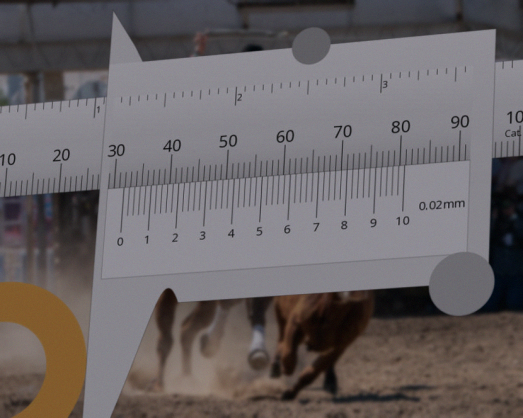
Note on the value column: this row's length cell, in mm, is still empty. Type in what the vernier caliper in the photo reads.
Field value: 31.8 mm
